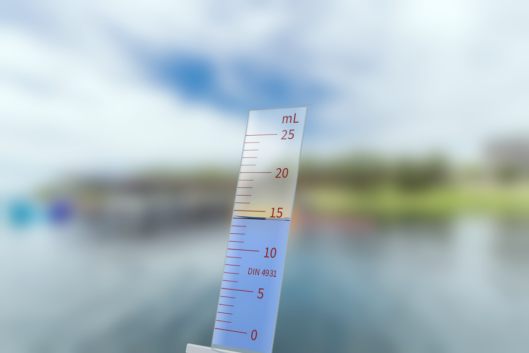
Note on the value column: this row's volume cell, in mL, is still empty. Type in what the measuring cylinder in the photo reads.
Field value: 14 mL
